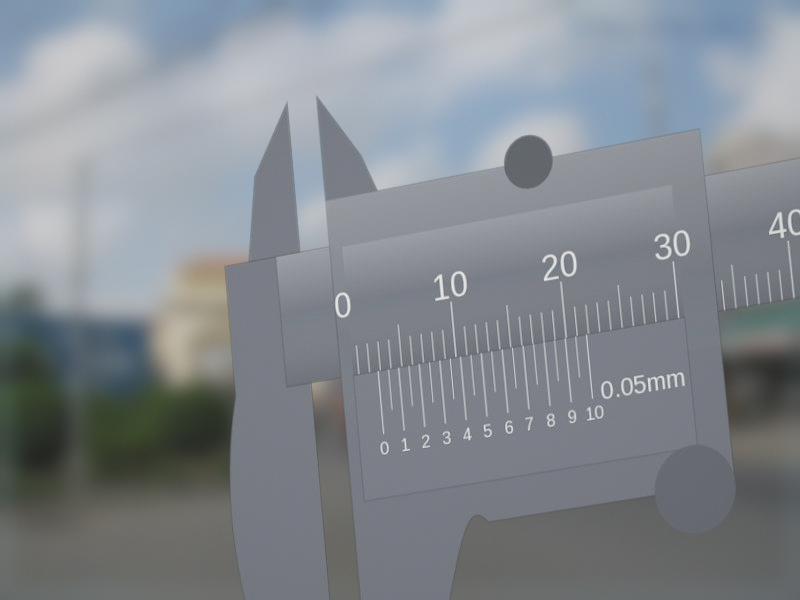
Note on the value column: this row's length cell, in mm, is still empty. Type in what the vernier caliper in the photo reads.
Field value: 2.8 mm
